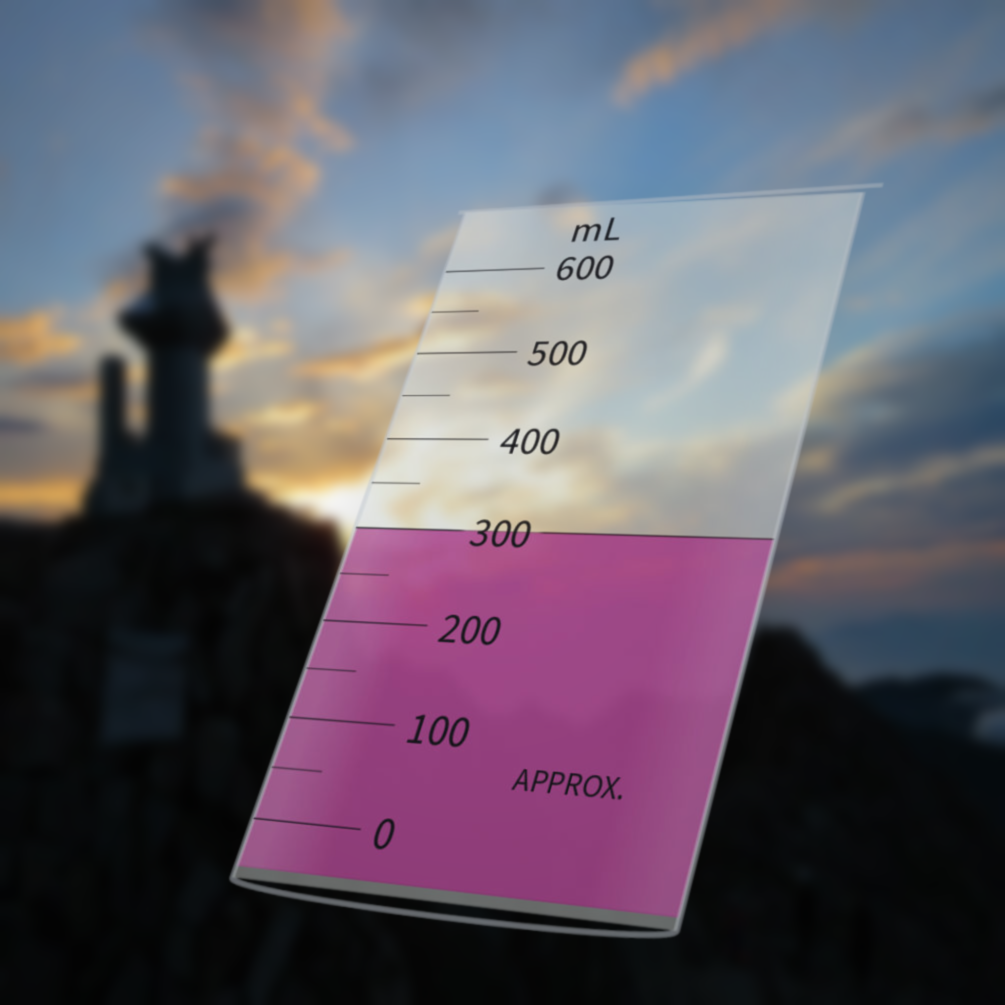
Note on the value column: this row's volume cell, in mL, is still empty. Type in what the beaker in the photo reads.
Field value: 300 mL
